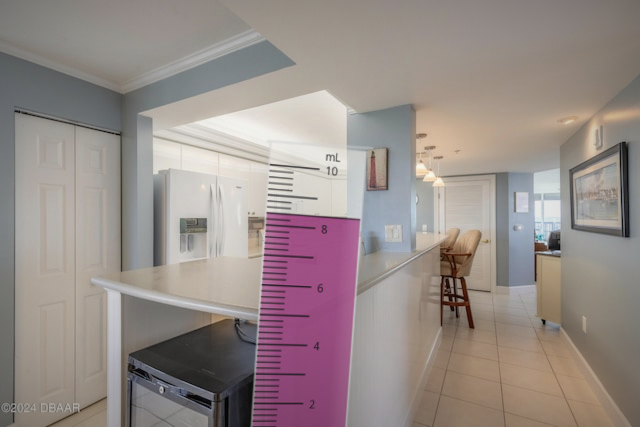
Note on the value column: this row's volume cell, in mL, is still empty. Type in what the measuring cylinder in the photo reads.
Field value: 8.4 mL
